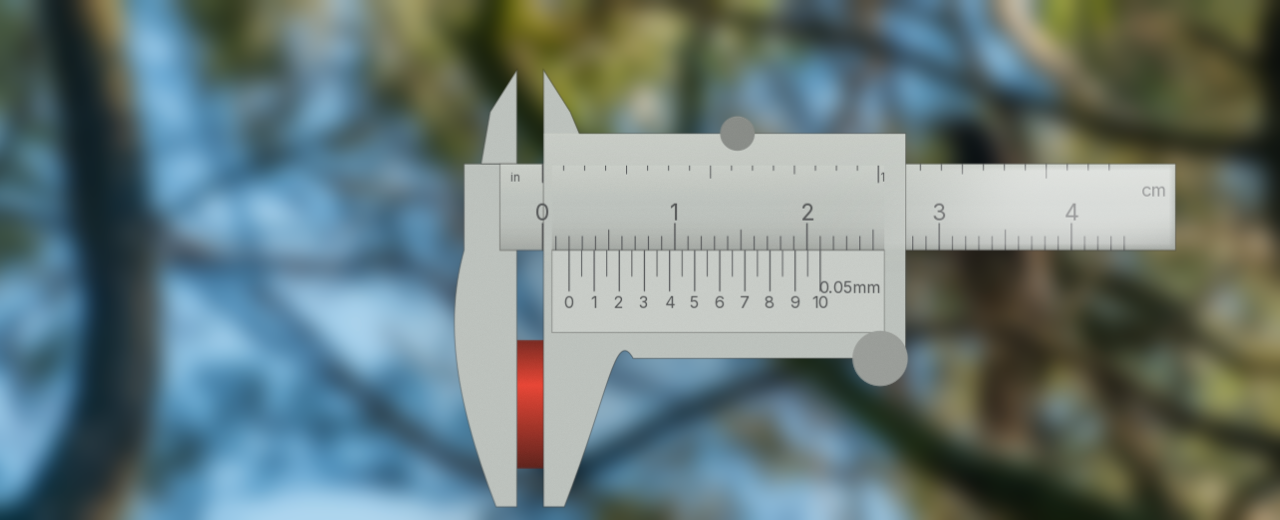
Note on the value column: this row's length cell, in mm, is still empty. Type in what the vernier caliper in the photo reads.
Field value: 2.0 mm
